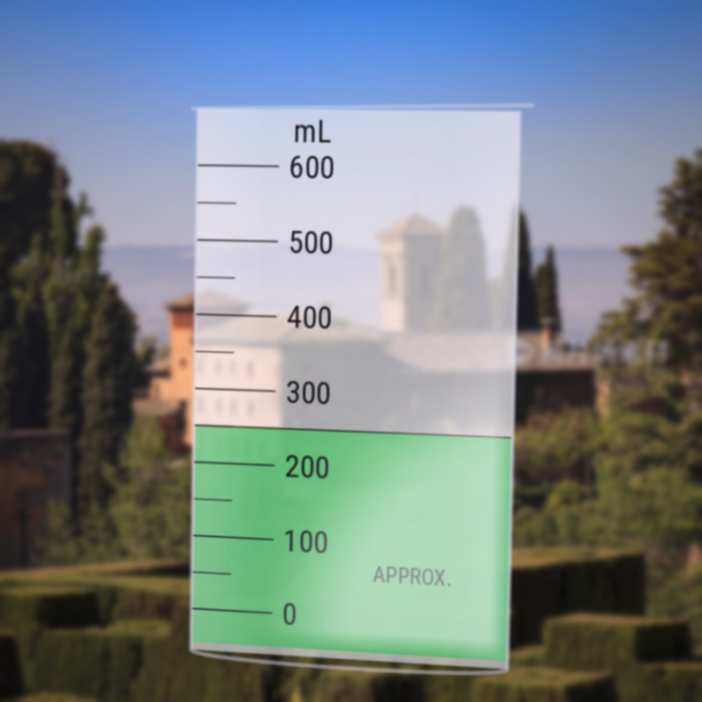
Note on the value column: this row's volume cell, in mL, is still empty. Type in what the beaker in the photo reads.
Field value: 250 mL
